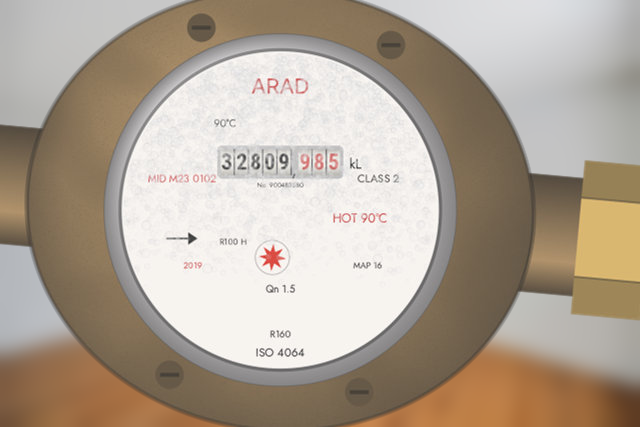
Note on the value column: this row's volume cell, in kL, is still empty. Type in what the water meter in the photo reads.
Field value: 32809.985 kL
